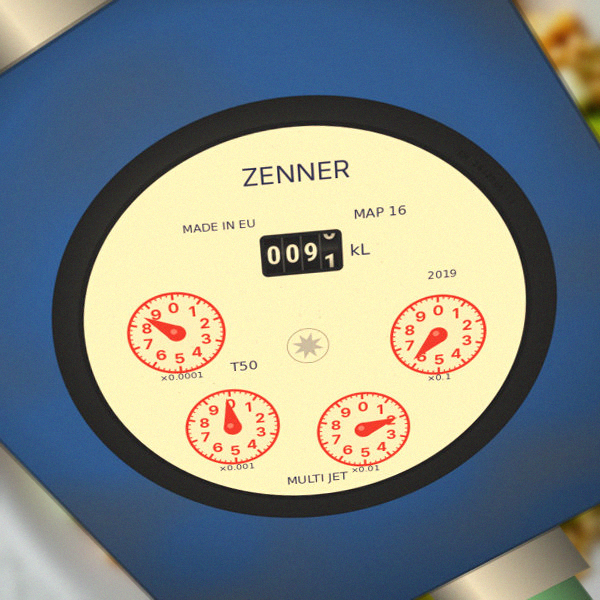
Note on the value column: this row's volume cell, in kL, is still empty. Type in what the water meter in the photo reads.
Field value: 90.6198 kL
